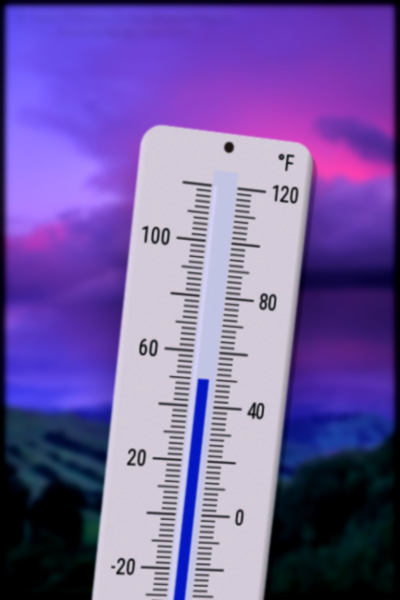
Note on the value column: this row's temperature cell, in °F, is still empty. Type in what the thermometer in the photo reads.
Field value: 50 °F
